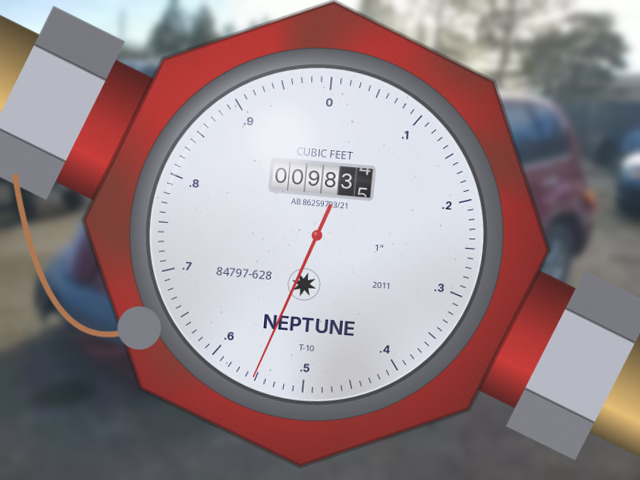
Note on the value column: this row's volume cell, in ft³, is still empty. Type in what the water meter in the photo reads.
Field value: 9834.55 ft³
